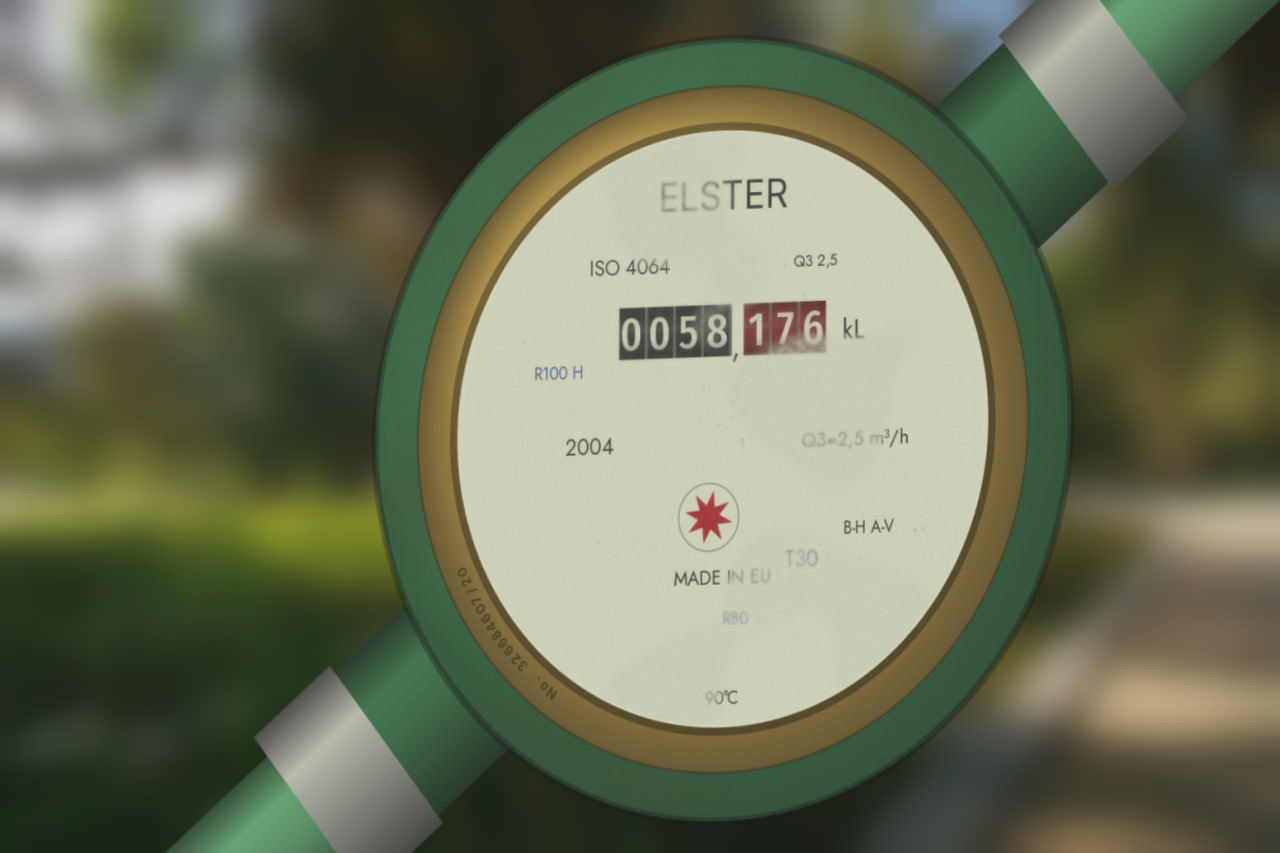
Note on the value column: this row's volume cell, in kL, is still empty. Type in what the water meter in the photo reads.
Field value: 58.176 kL
